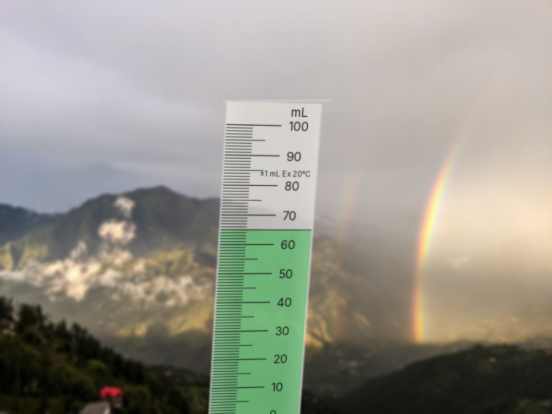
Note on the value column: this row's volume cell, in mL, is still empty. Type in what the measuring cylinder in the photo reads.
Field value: 65 mL
